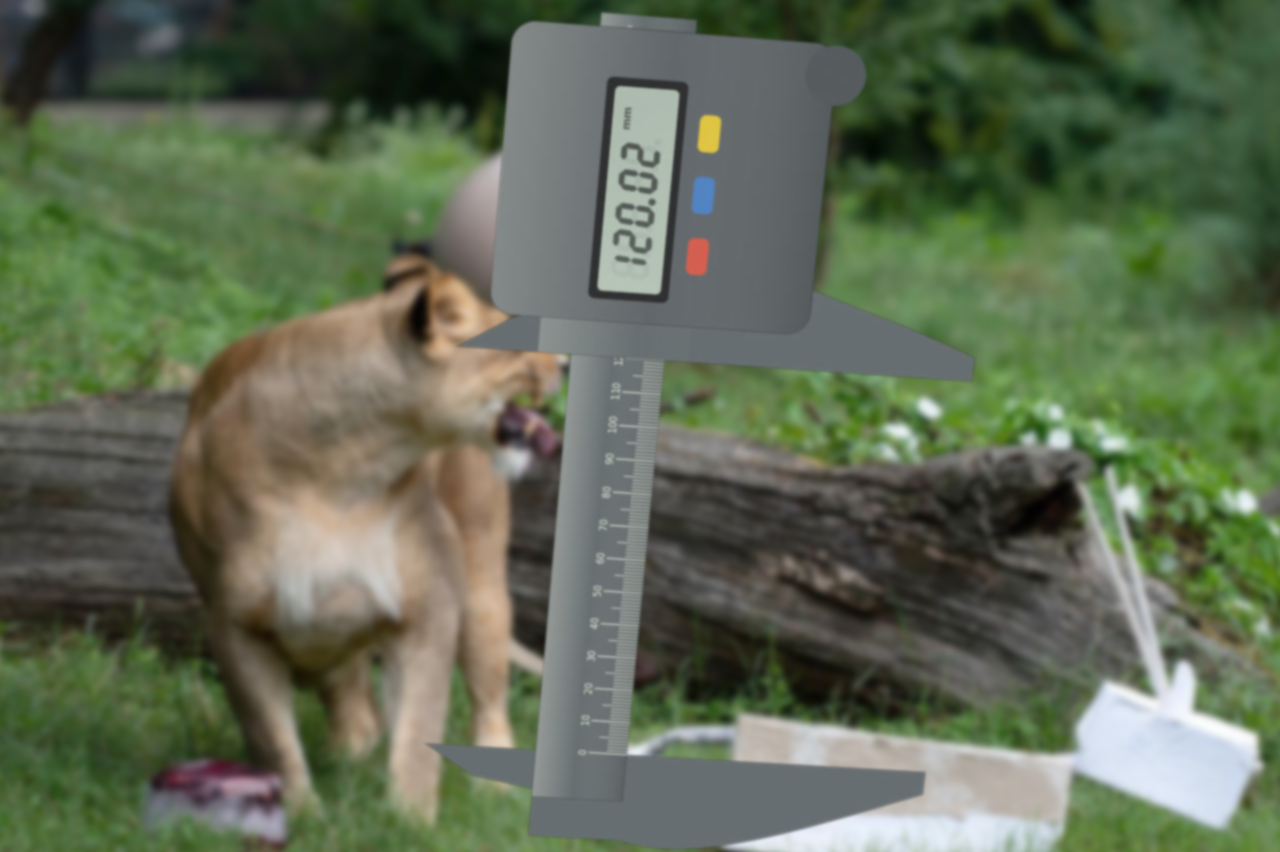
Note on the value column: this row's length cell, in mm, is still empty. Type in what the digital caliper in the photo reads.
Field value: 120.02 mm
